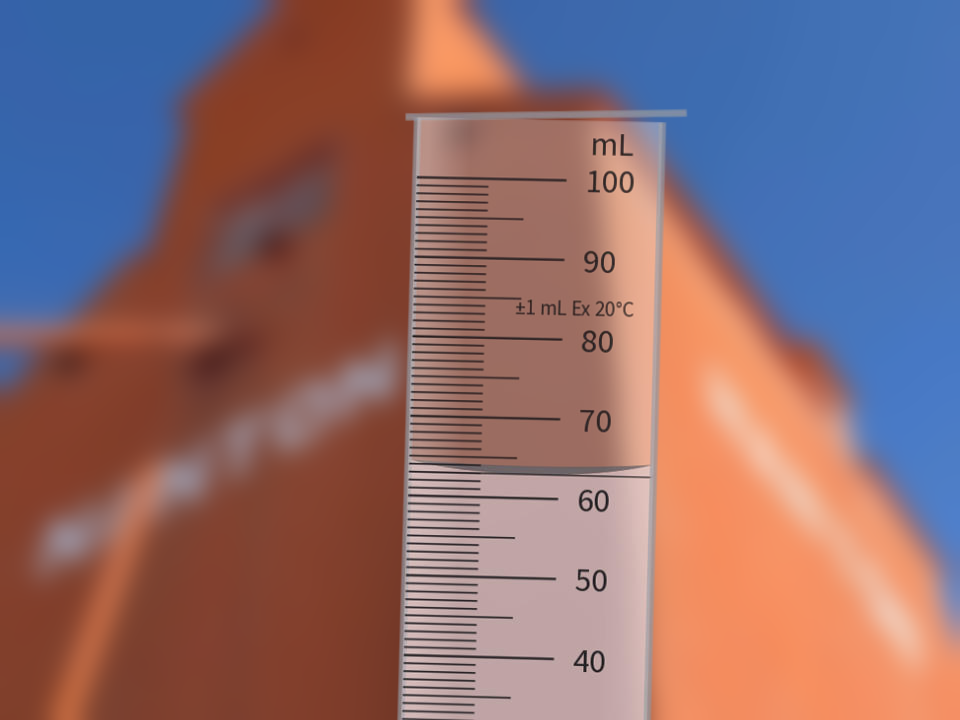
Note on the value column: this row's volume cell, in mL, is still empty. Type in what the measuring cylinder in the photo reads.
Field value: 63 mL
